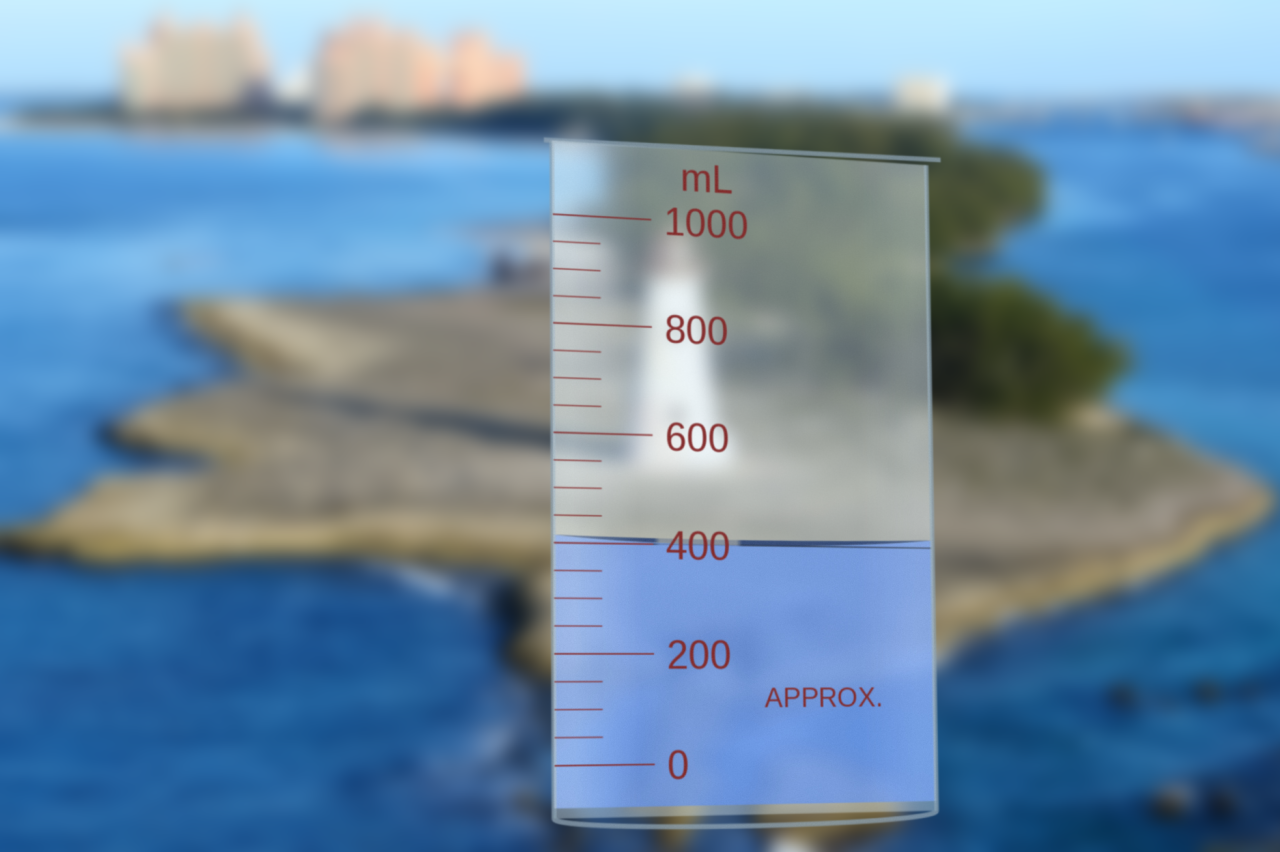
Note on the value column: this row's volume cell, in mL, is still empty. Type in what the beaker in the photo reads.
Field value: 400 mL
